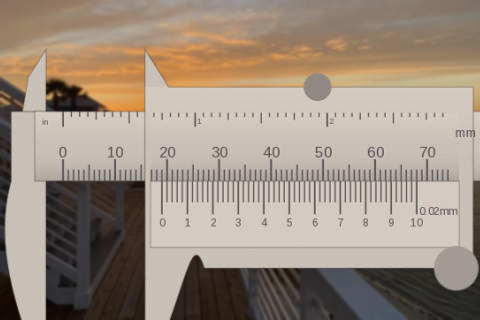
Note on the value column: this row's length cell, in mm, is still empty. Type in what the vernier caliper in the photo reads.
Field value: 19.0 mm
